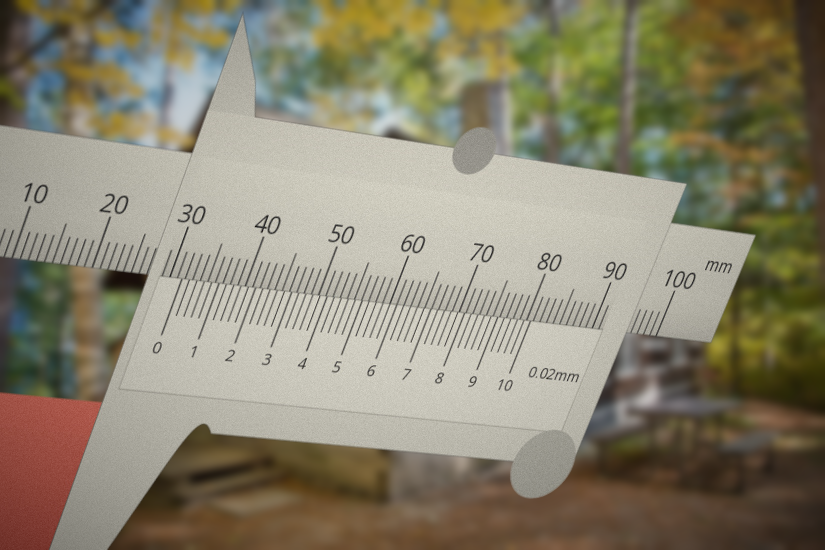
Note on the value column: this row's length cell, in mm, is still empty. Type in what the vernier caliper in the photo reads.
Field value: 31.6 mm
